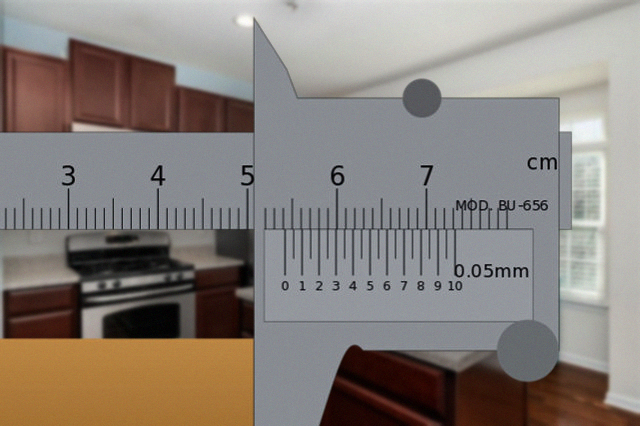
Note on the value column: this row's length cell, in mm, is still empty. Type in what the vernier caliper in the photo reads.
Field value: 54.2 mm
